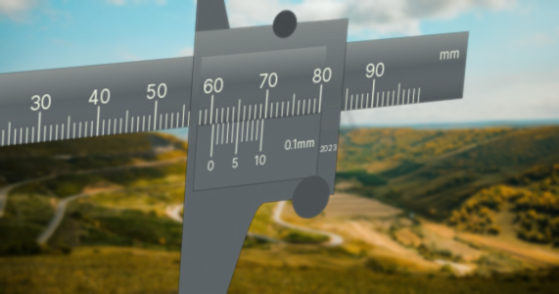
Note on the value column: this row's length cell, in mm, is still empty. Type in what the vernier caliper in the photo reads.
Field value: 60.5 mm
